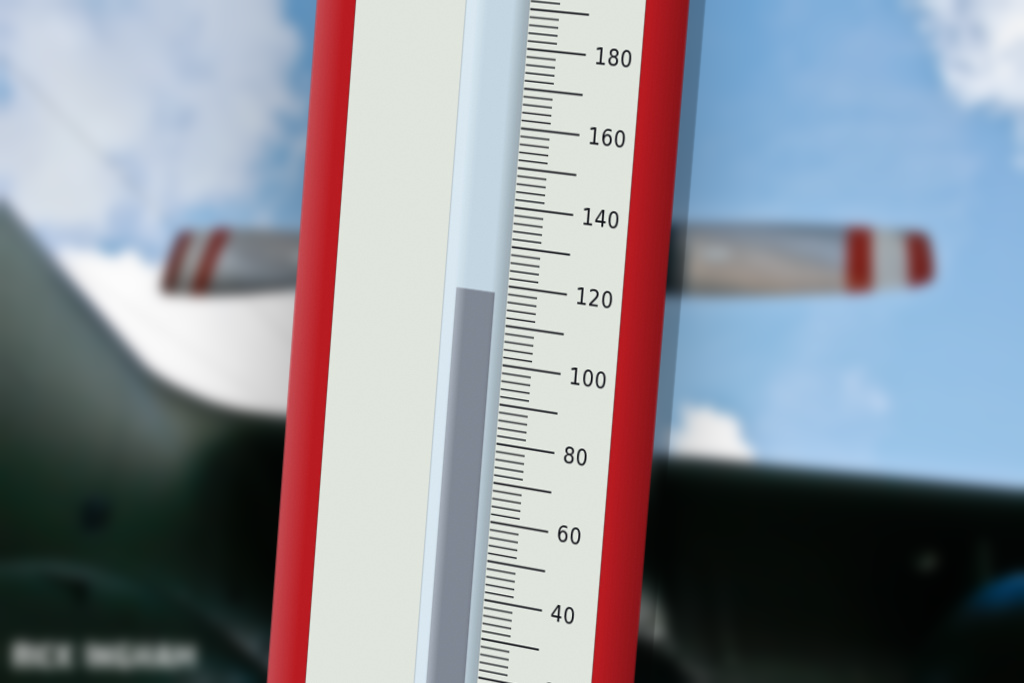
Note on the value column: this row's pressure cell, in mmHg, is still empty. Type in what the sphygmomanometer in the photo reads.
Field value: 118 mmHg
